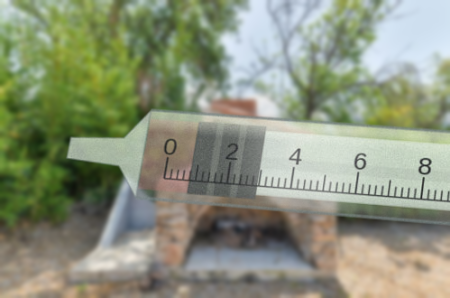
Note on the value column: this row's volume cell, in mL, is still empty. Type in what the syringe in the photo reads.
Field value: 0.8 mL
